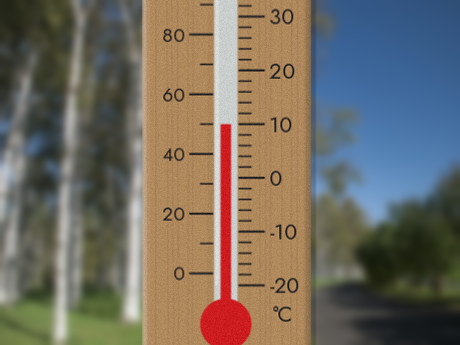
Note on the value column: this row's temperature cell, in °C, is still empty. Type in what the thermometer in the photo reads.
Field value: 10 °C
